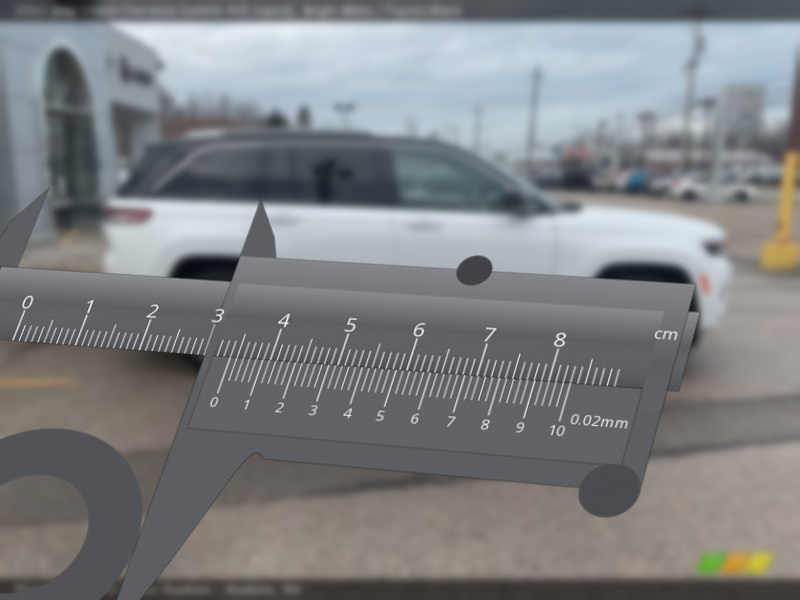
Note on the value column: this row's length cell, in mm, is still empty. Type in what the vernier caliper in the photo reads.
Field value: 34.0 mm
